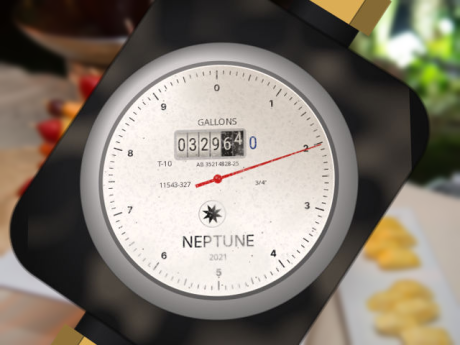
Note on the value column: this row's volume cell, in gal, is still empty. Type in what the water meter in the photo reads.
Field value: 329642.0 gal
